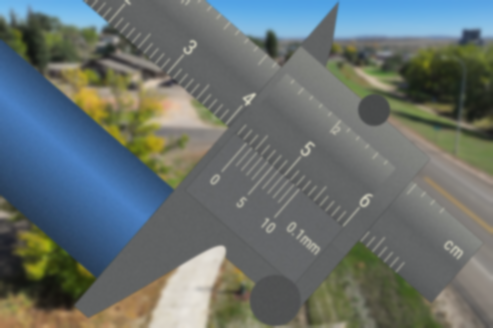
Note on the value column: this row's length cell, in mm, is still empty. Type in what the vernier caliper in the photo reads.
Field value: 43.6 mm
